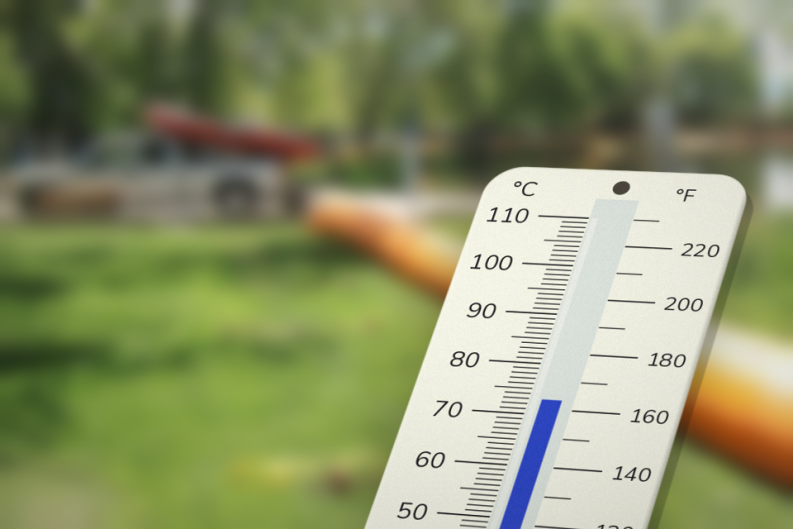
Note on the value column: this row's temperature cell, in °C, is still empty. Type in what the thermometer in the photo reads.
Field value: 73 °C
